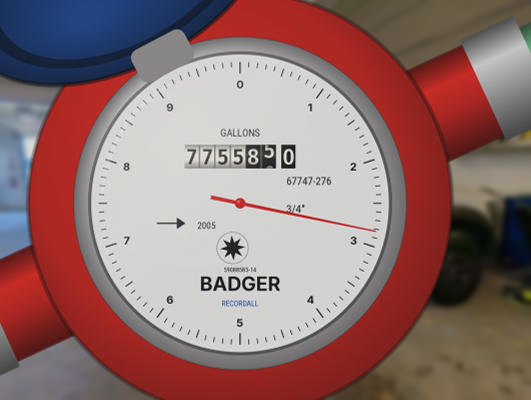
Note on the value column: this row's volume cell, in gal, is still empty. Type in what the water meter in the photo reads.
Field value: 7755852.8 gal
